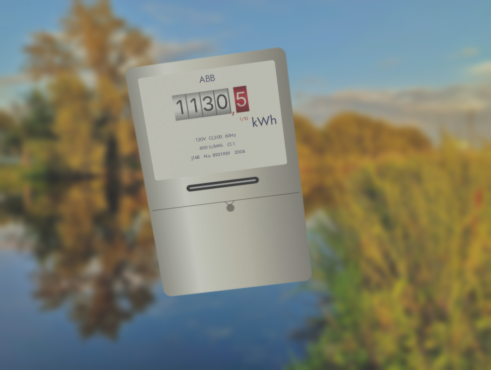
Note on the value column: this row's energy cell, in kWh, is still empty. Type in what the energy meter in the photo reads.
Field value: 1130.5 kWh
